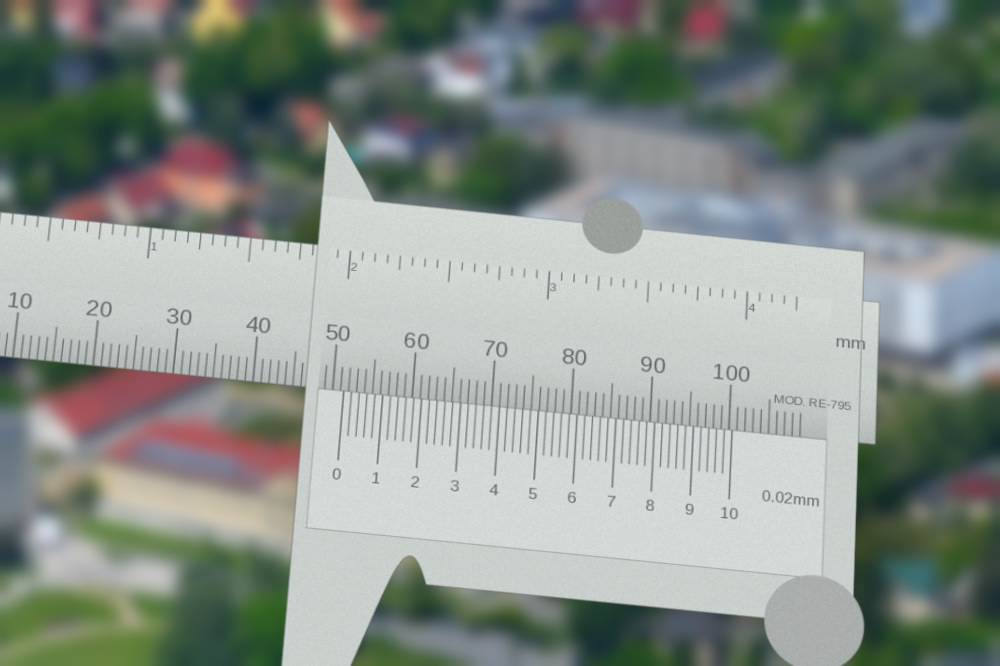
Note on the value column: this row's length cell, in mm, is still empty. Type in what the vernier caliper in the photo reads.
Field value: 51.4 mm
